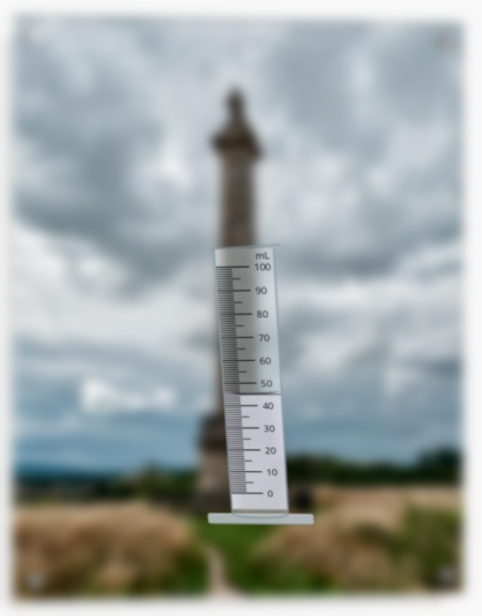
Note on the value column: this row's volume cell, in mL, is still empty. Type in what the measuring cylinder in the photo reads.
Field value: 45 mL
